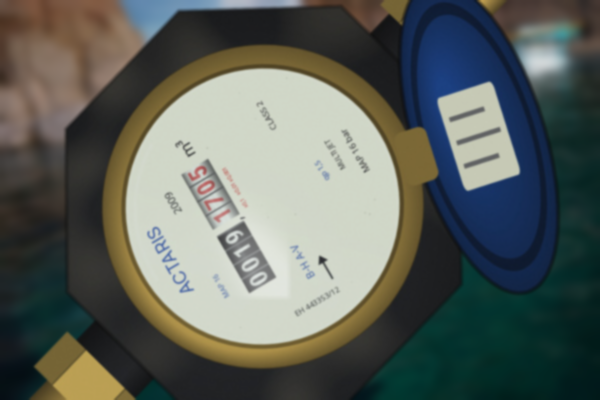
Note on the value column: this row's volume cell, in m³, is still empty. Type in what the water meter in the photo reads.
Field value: 19.1705 m³
